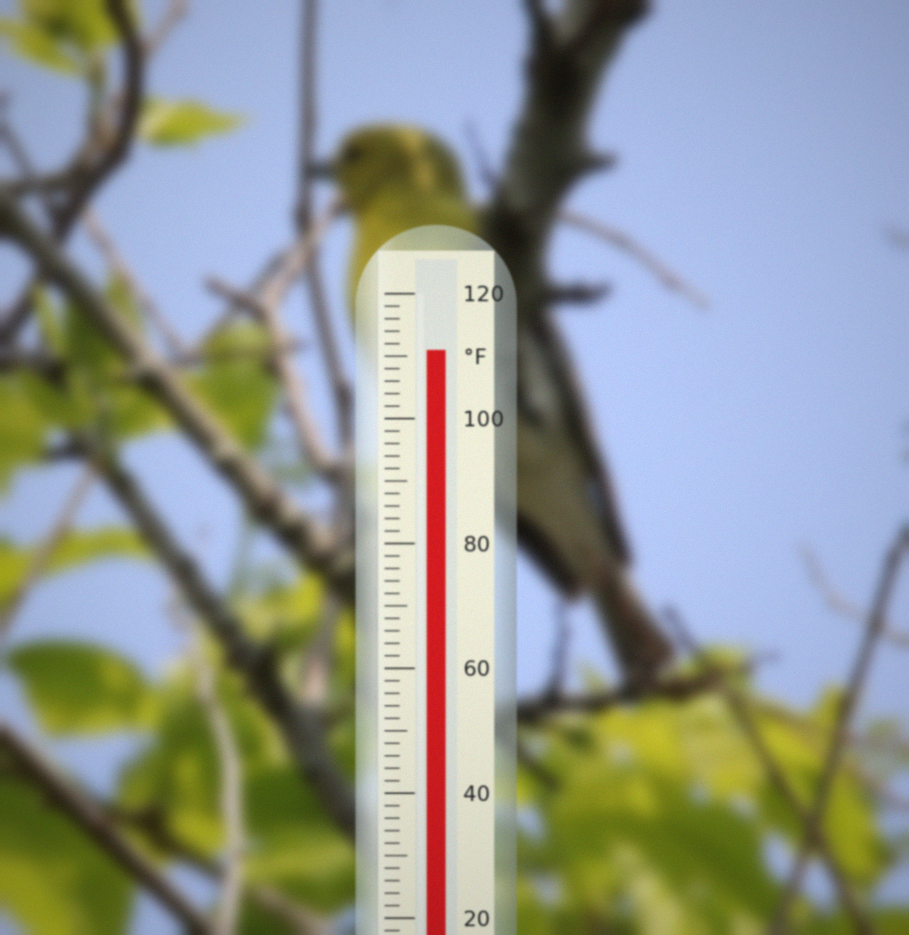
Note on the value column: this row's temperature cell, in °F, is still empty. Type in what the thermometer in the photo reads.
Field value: 111 °F
